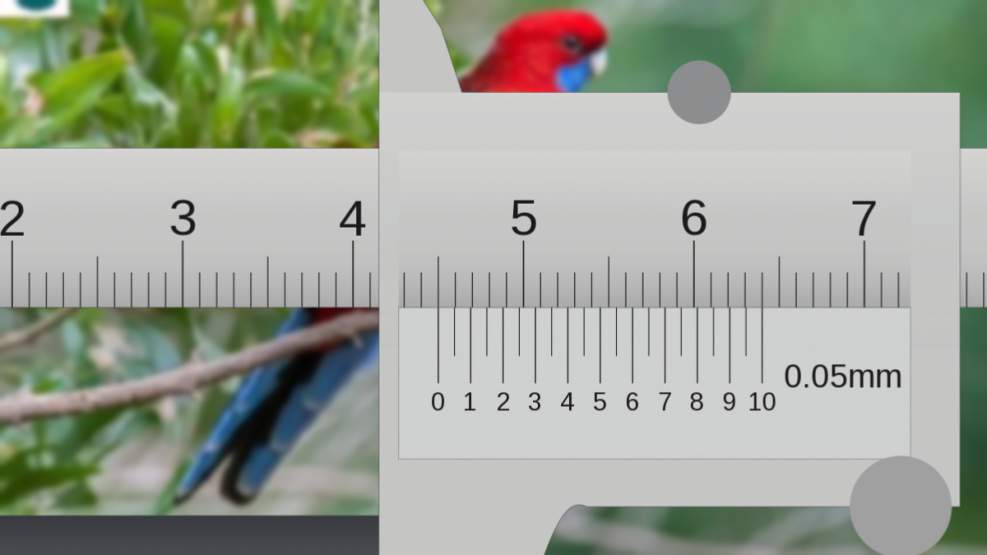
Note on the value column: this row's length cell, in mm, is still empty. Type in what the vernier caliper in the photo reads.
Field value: 45.0 mm
